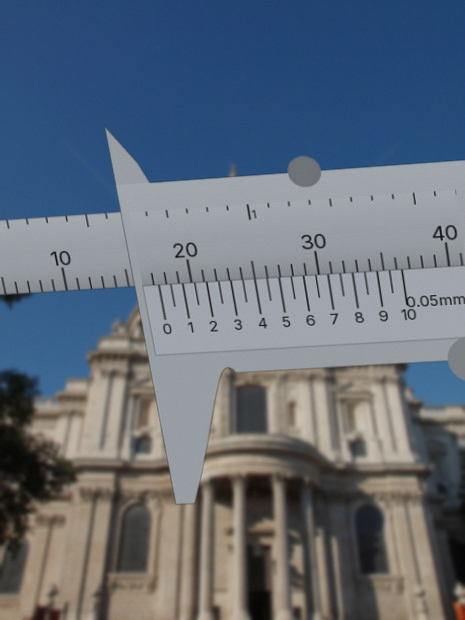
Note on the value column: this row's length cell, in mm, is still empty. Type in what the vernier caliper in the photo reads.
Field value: 17.4 mm
